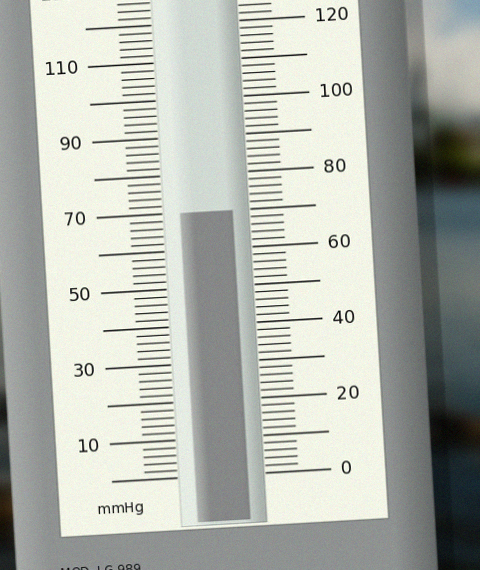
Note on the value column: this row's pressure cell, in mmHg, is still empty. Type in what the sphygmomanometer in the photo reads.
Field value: 70 mmHg
